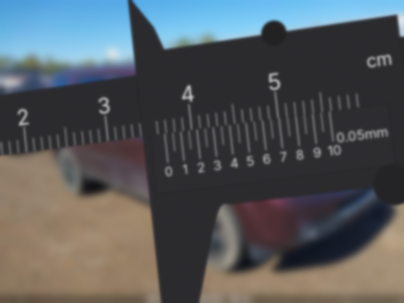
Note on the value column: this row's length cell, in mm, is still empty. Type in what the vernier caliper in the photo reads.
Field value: 36.8 mm
